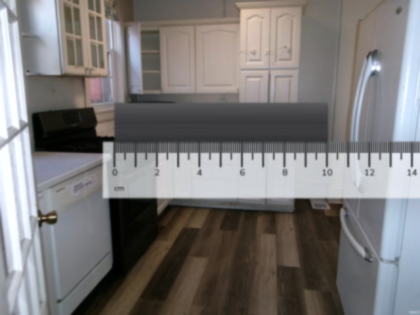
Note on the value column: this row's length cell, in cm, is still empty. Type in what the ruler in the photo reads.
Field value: 10 cm
